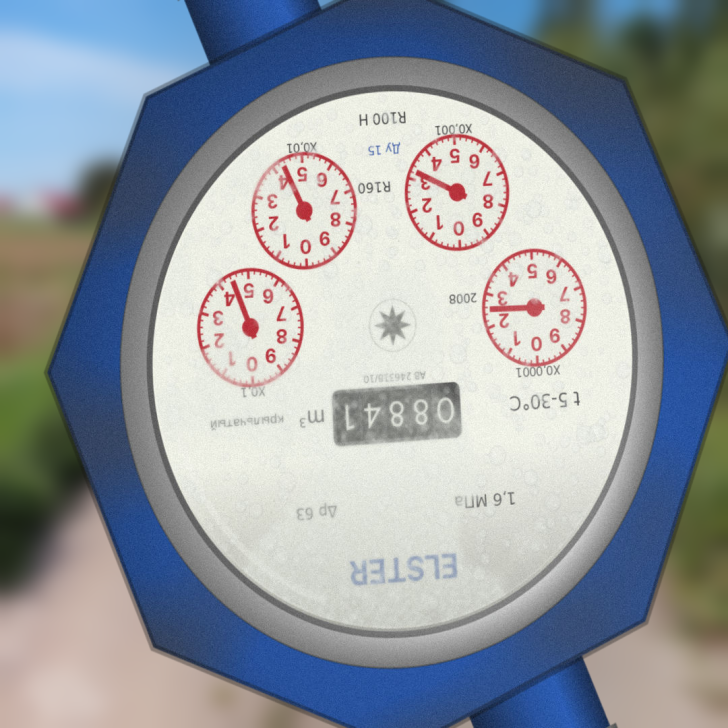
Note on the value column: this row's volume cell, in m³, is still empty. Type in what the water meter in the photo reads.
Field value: 8841.4432 m³
